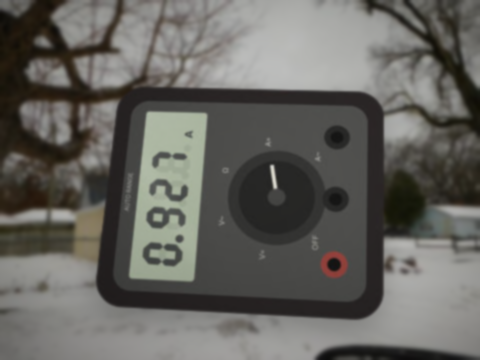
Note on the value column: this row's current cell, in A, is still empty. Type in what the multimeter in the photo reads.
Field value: 0.927 A
